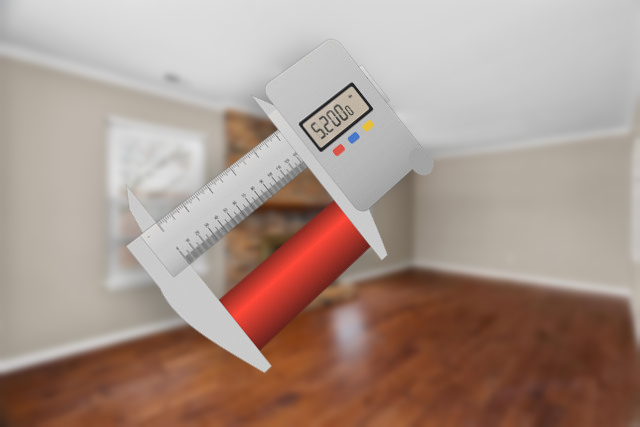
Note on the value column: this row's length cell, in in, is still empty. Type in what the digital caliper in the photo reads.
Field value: 5.2000 in
